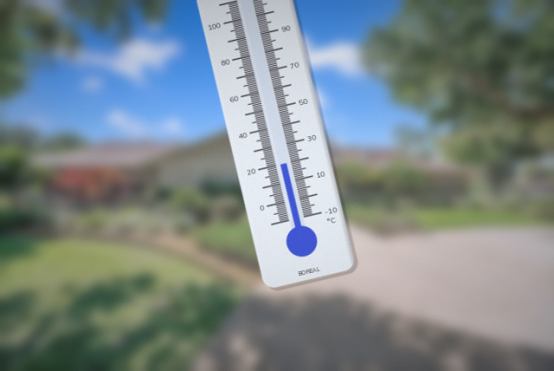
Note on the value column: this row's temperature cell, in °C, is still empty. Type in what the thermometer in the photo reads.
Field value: 20 °C
